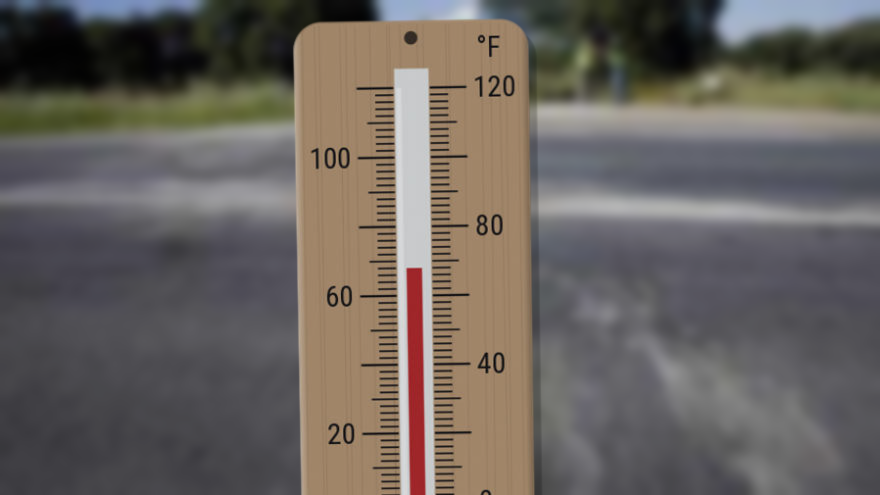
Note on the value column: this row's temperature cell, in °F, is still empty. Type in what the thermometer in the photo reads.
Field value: 68 °F
